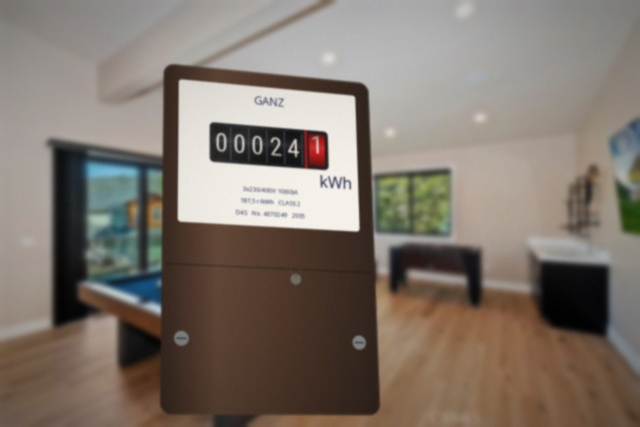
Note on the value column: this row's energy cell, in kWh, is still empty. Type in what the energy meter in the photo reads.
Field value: 24.1 kWh
